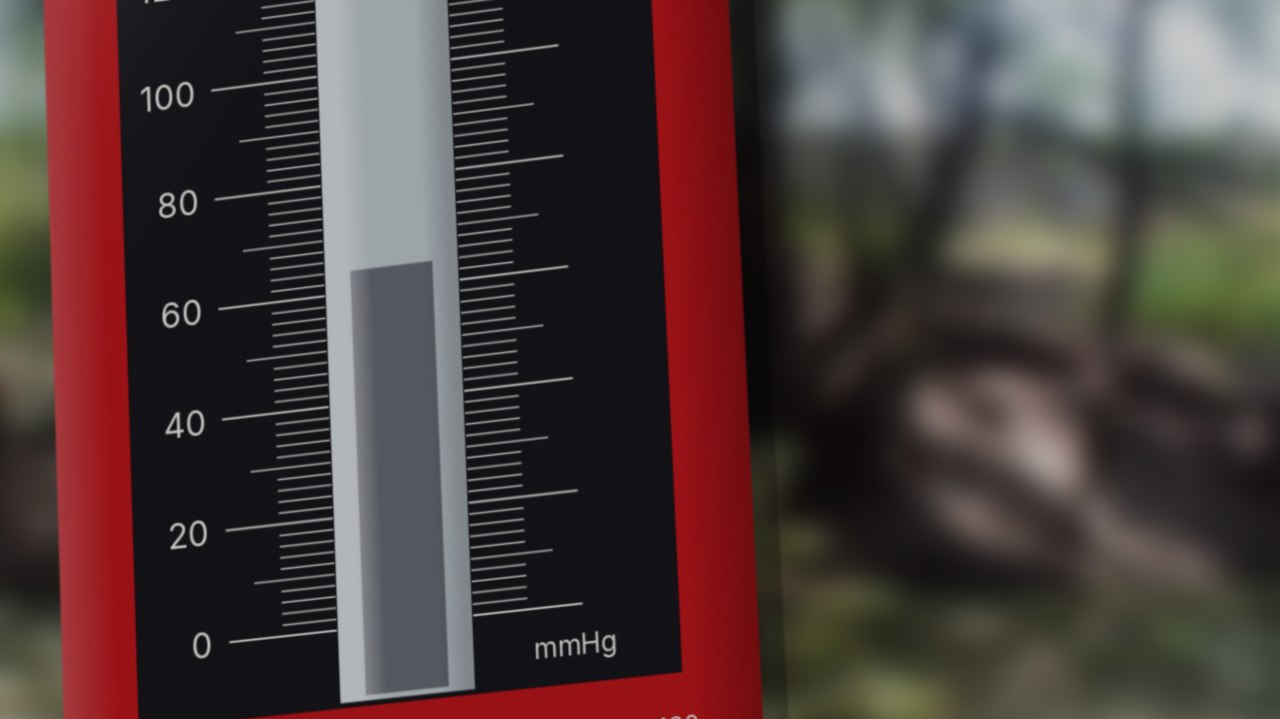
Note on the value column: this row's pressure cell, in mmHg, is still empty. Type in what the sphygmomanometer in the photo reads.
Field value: 64 mmHg
